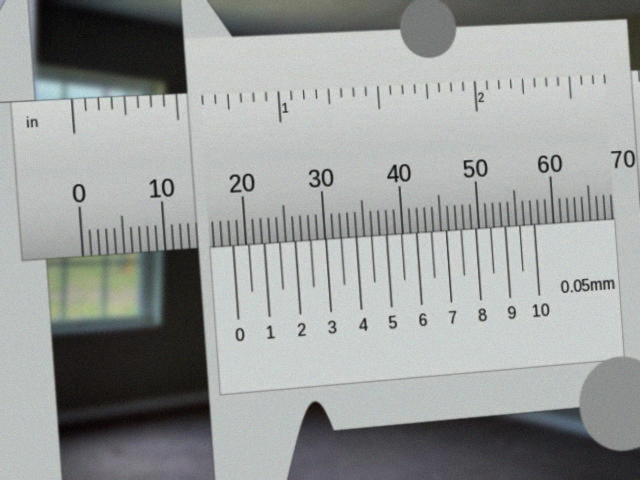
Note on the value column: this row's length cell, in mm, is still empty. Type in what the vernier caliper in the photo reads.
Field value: 18.4 mm
